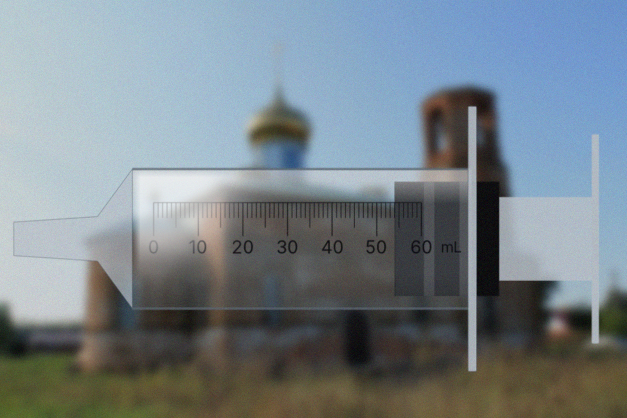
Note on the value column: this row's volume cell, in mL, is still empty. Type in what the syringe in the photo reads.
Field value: 54 mL
